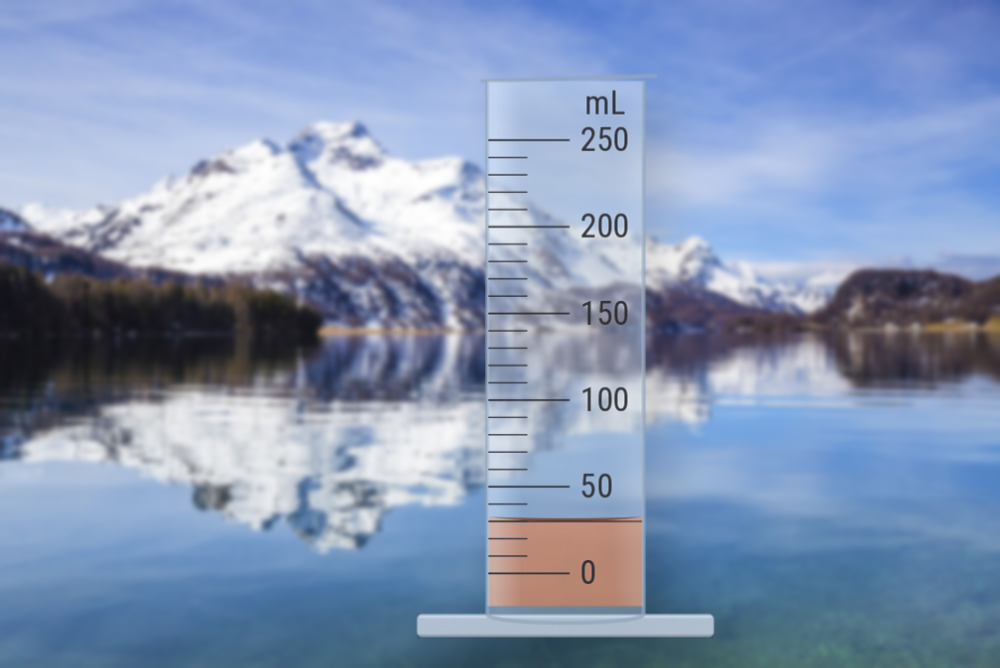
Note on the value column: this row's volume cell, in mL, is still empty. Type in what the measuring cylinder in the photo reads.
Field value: 30 mL
